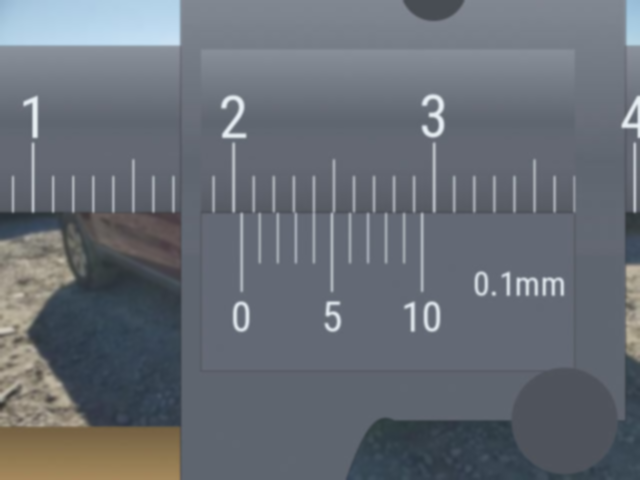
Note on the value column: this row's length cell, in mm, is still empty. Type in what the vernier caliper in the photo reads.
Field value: 20.4 mm
